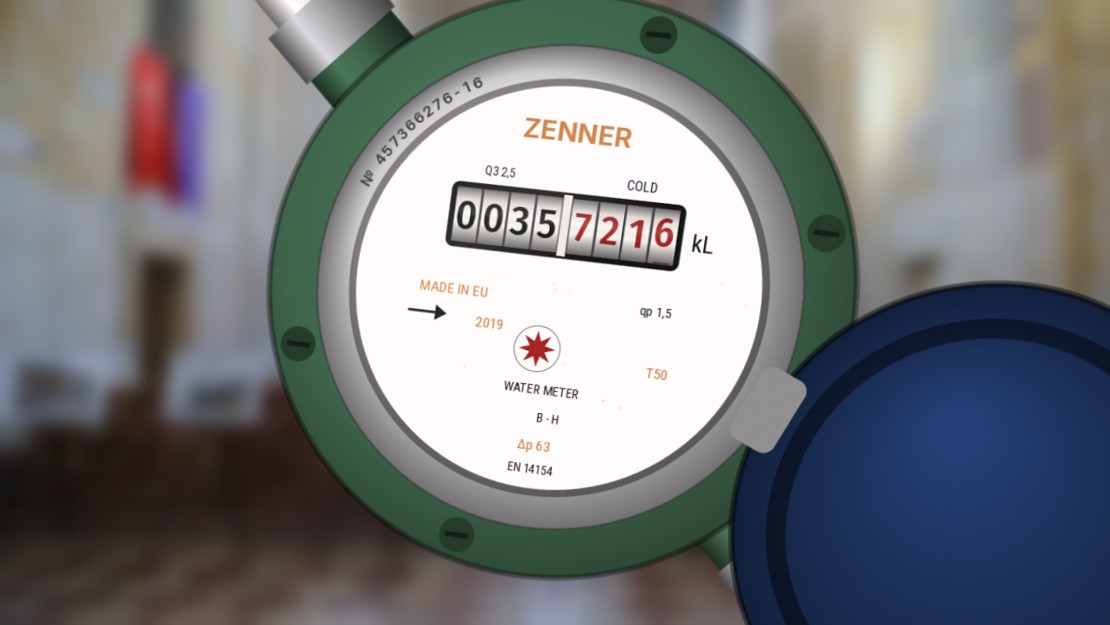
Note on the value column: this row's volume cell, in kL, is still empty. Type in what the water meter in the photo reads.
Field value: 35.7216 kL
